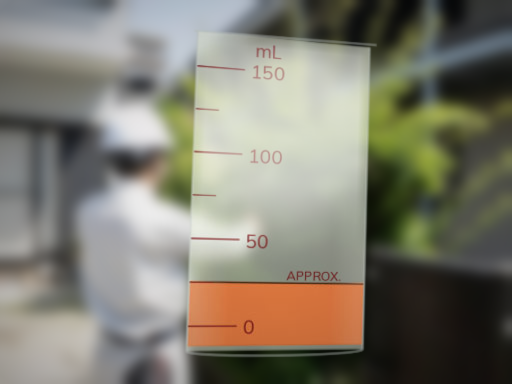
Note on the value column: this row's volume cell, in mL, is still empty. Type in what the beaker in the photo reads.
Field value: 25 mL
